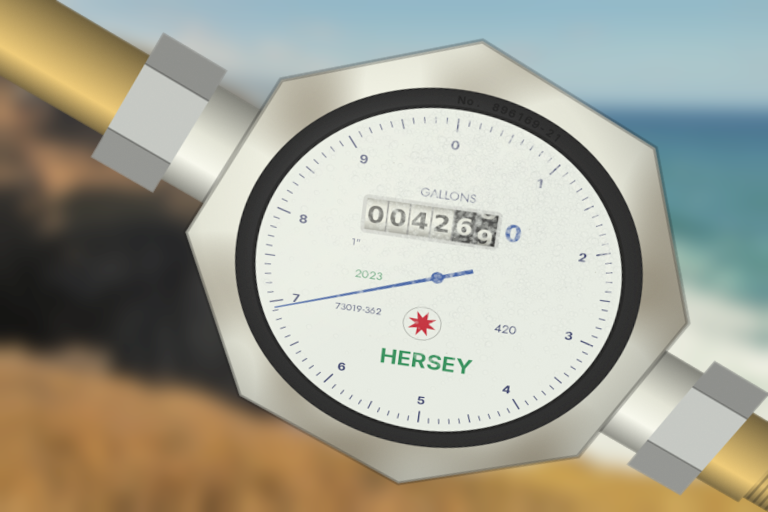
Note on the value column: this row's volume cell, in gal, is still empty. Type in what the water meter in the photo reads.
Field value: 42686.9 gal
